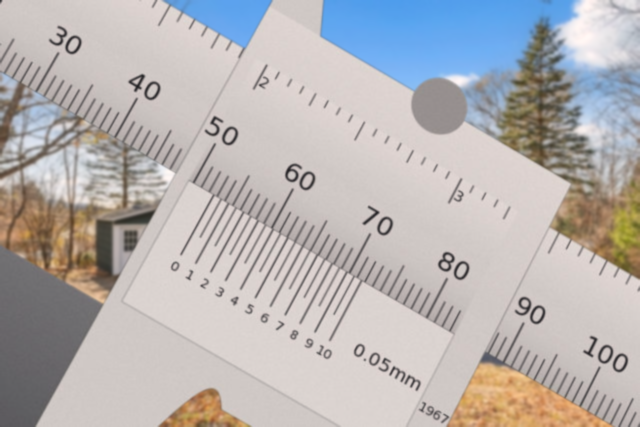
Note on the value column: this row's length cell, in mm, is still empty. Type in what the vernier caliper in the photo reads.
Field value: 52.6 mm
